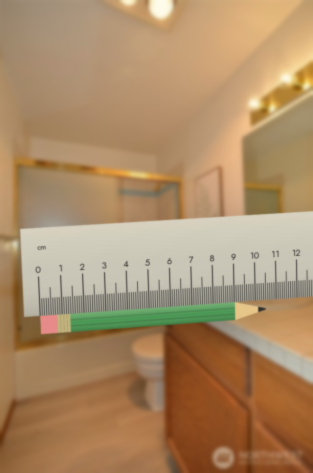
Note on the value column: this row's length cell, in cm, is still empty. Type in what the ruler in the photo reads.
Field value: 10.5 cm
